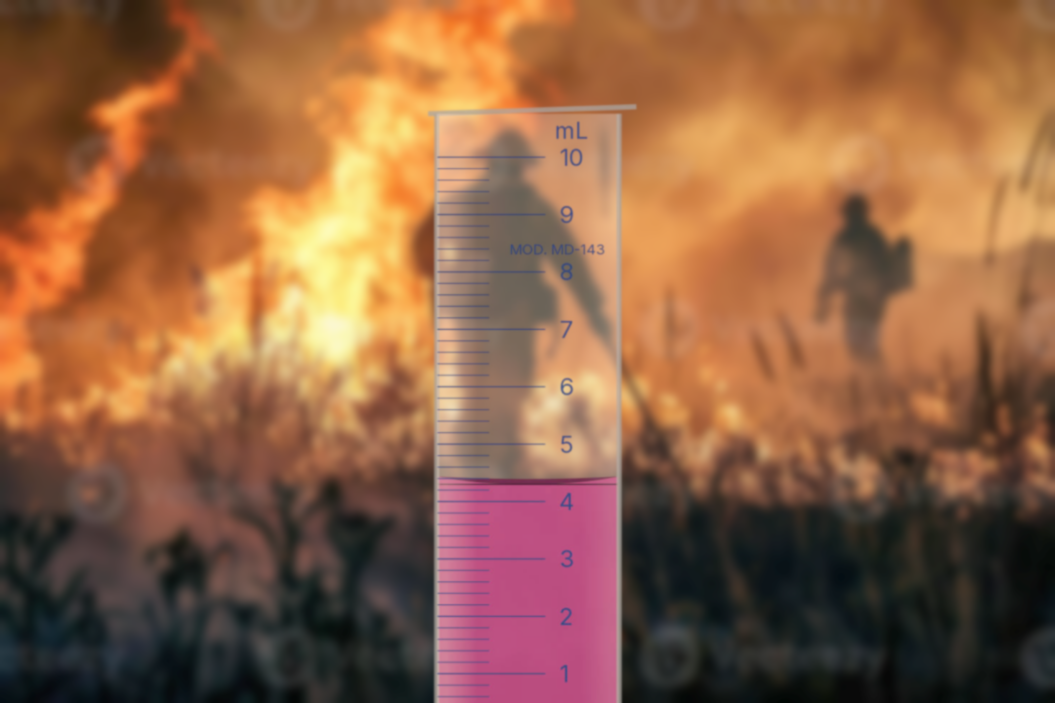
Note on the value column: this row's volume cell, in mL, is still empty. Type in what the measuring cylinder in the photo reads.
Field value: 4.3 mL
